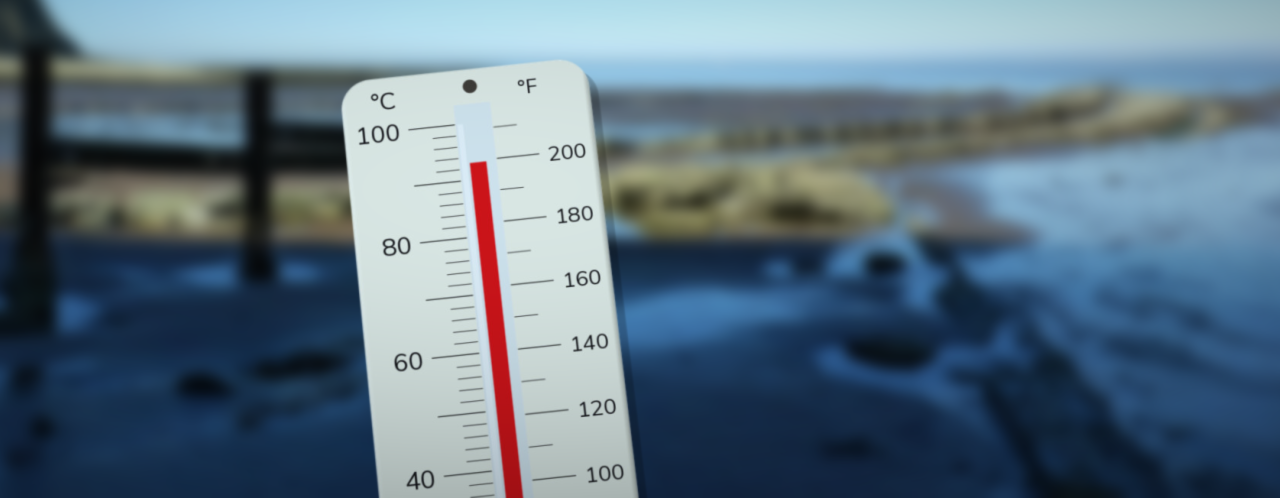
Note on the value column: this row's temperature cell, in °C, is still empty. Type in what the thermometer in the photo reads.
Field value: 93 °C
